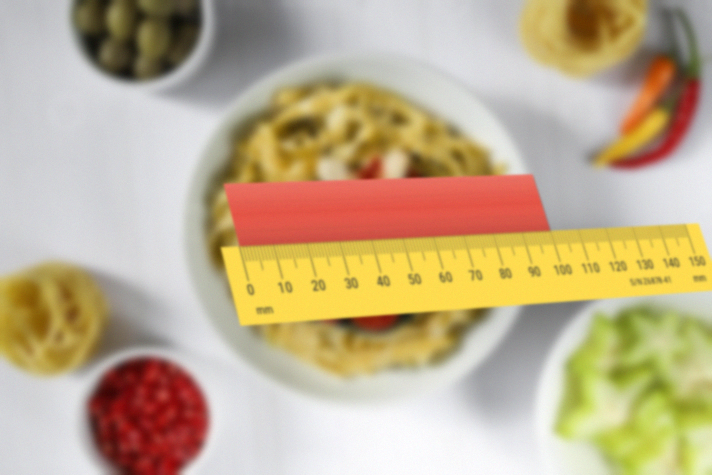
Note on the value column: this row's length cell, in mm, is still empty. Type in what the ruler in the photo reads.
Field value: 100 mm
